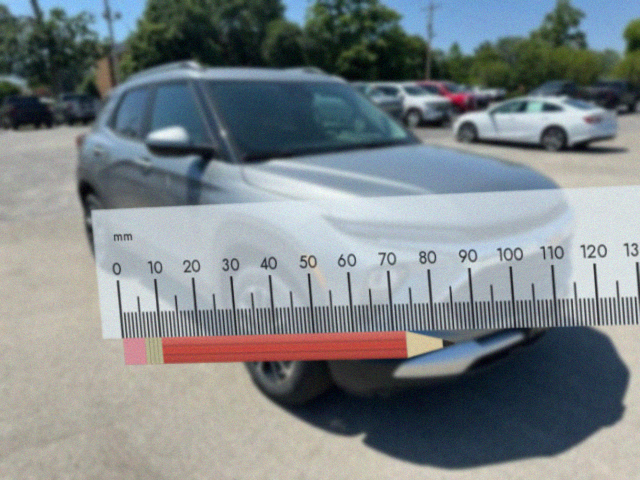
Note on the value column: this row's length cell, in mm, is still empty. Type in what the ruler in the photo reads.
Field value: 85 mm
